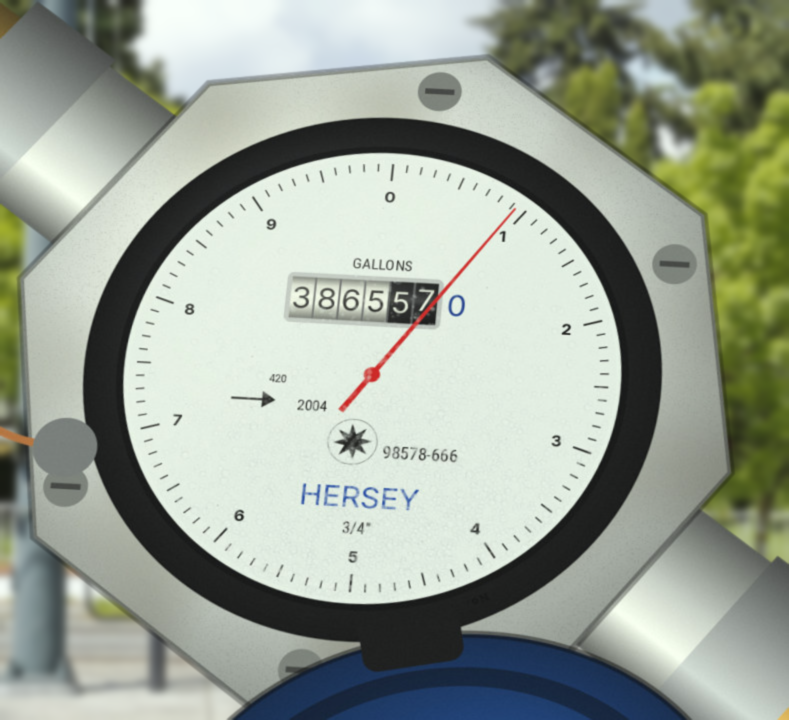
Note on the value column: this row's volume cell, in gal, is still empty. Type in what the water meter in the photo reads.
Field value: 3865570.9 gal
